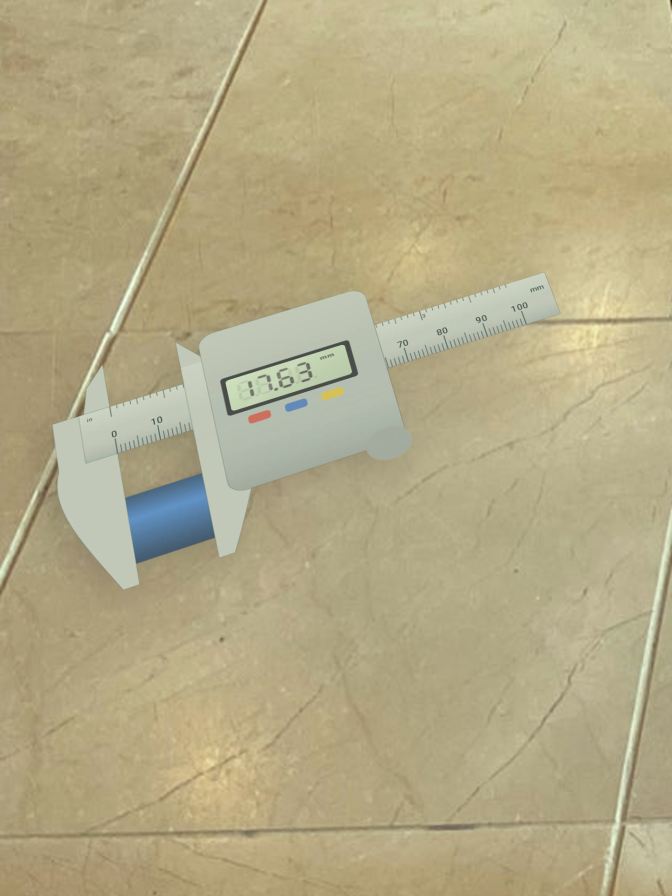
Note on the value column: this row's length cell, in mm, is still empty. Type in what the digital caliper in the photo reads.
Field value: 17.63 mm
